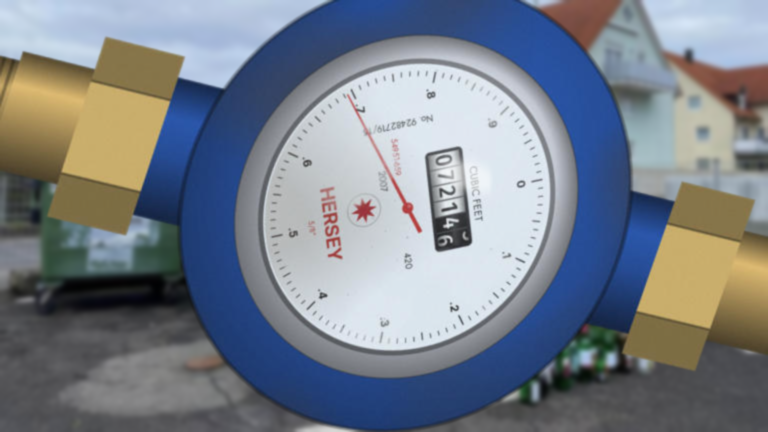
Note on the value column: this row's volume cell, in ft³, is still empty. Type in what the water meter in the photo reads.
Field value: 72145.69 ft³
